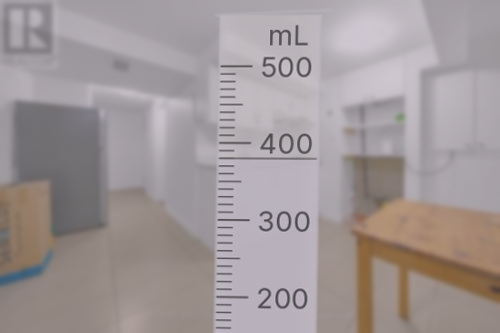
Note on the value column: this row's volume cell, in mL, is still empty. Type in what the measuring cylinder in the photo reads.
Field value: 380 mL
